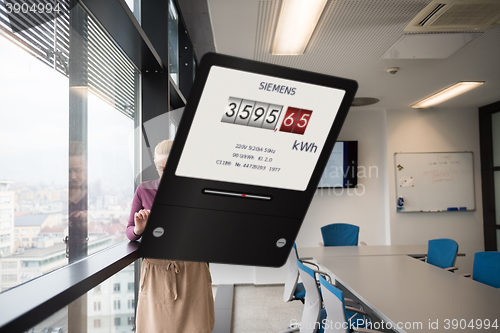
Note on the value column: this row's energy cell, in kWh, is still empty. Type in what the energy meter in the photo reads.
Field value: 3595.65 kWh
